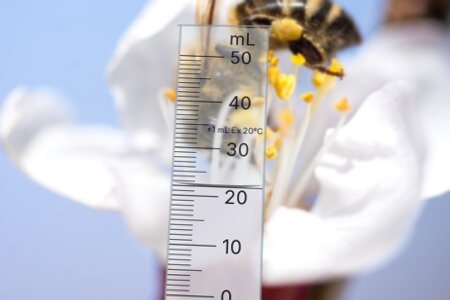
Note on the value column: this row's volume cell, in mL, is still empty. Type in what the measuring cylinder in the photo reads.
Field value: 22 mL
